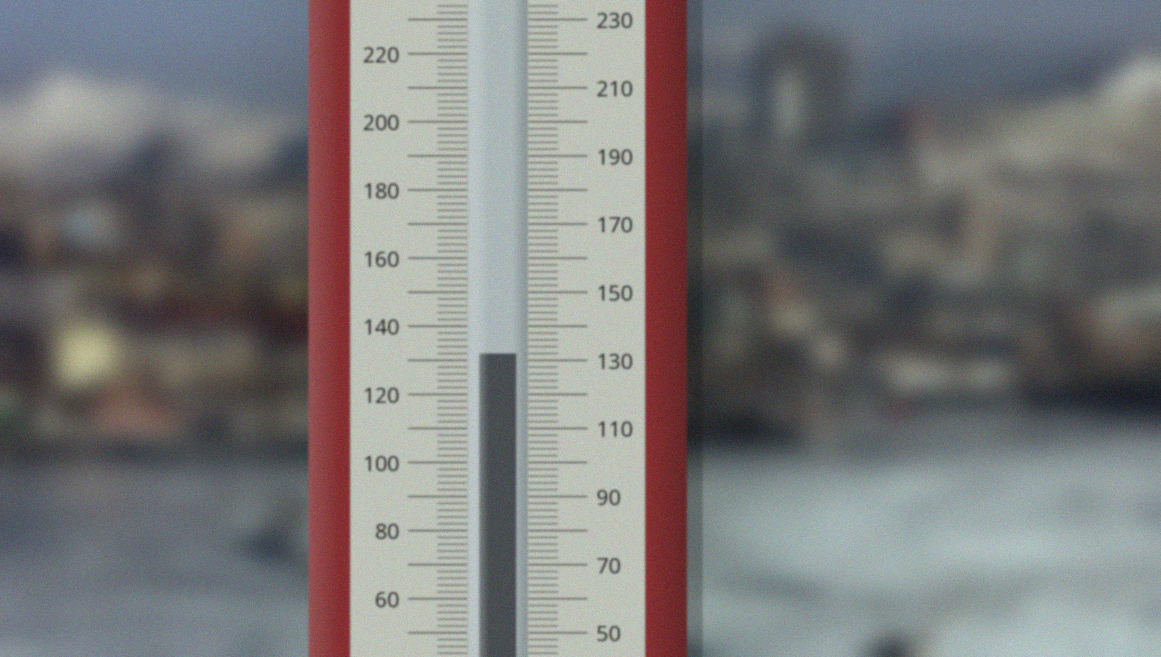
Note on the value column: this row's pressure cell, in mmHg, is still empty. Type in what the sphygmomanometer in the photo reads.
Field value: 132 mmHg
